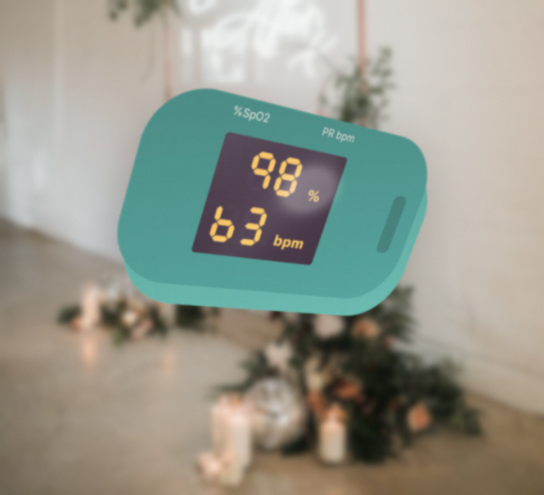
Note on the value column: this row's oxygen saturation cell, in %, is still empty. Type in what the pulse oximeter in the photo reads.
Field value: 98 %
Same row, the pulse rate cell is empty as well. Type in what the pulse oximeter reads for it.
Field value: 63 bpm
